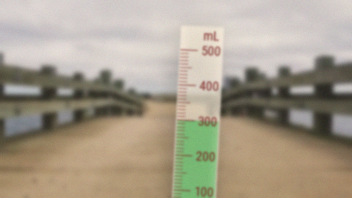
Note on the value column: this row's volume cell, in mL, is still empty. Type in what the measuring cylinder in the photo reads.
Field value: 300 mL
